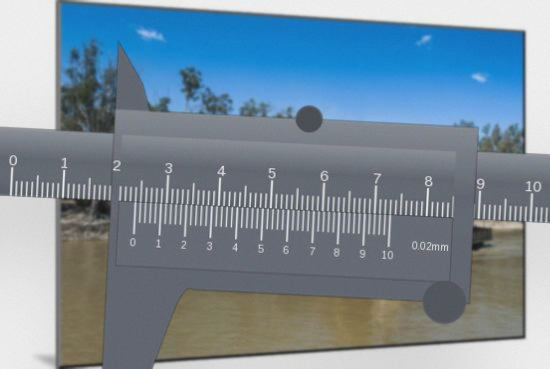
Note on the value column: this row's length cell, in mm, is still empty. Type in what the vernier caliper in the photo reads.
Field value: 24.0 mm
